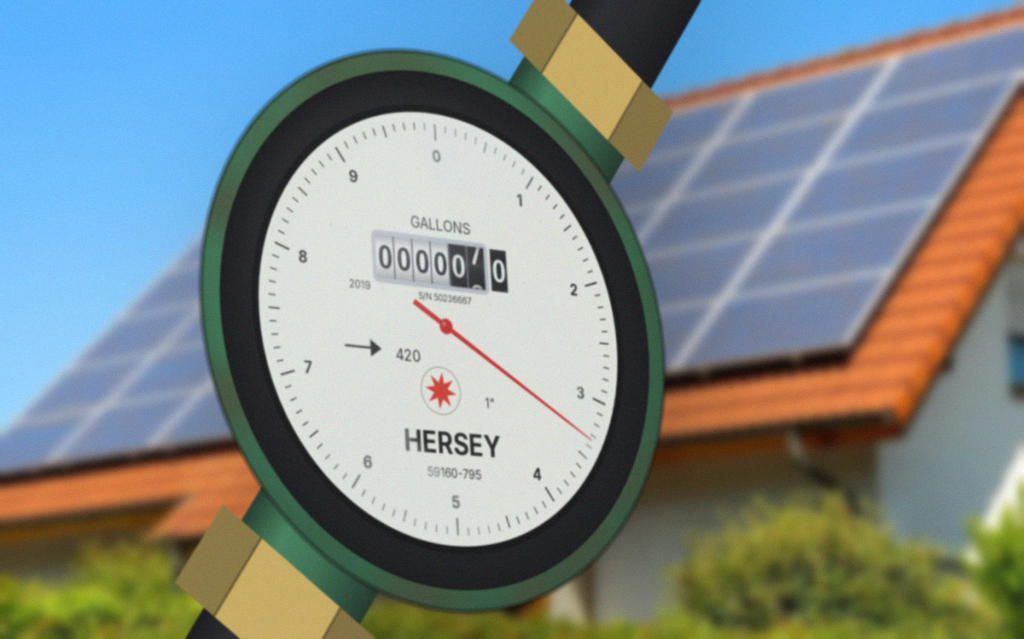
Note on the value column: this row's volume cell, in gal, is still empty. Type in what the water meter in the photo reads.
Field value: 73.3 gal
